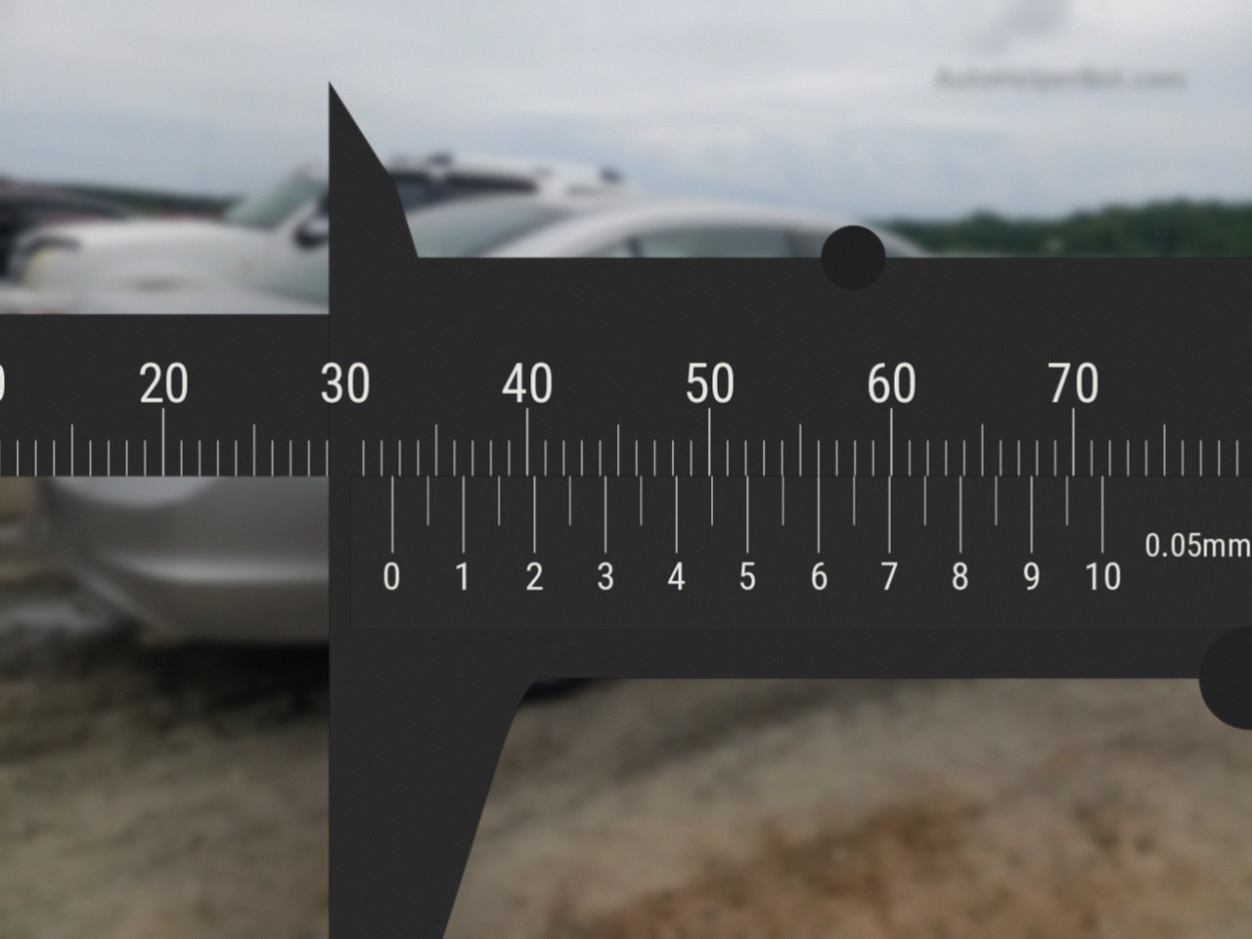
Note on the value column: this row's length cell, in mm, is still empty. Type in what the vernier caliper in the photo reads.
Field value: 32.6 mm
